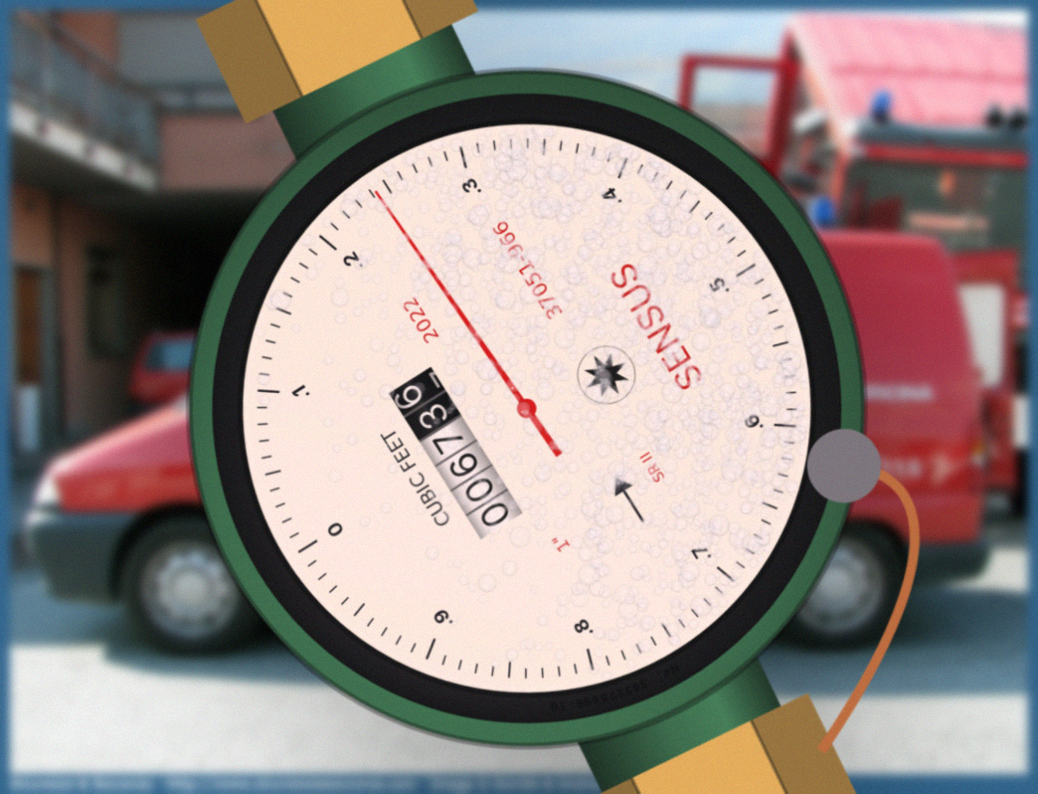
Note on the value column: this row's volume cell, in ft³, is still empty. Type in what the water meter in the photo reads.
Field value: 6736.24 ft³
